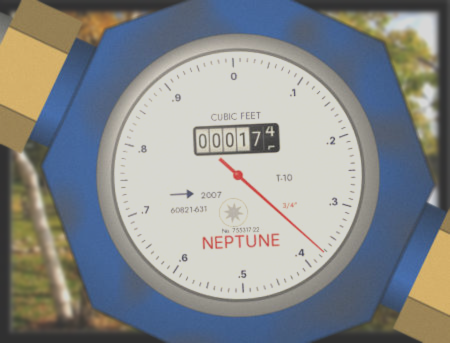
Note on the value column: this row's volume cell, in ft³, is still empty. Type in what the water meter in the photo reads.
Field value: 174.37 ft³
